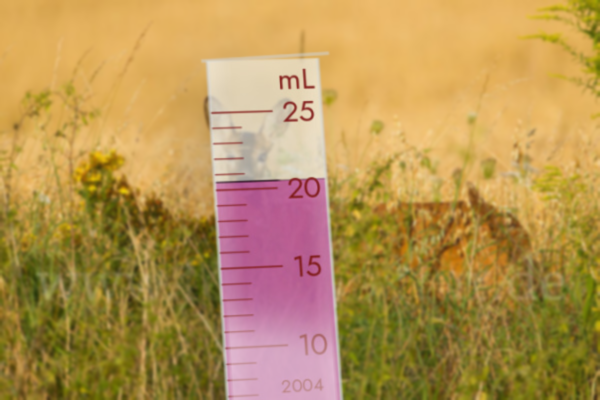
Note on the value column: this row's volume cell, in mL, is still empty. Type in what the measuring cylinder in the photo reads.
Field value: 20.5 mL
